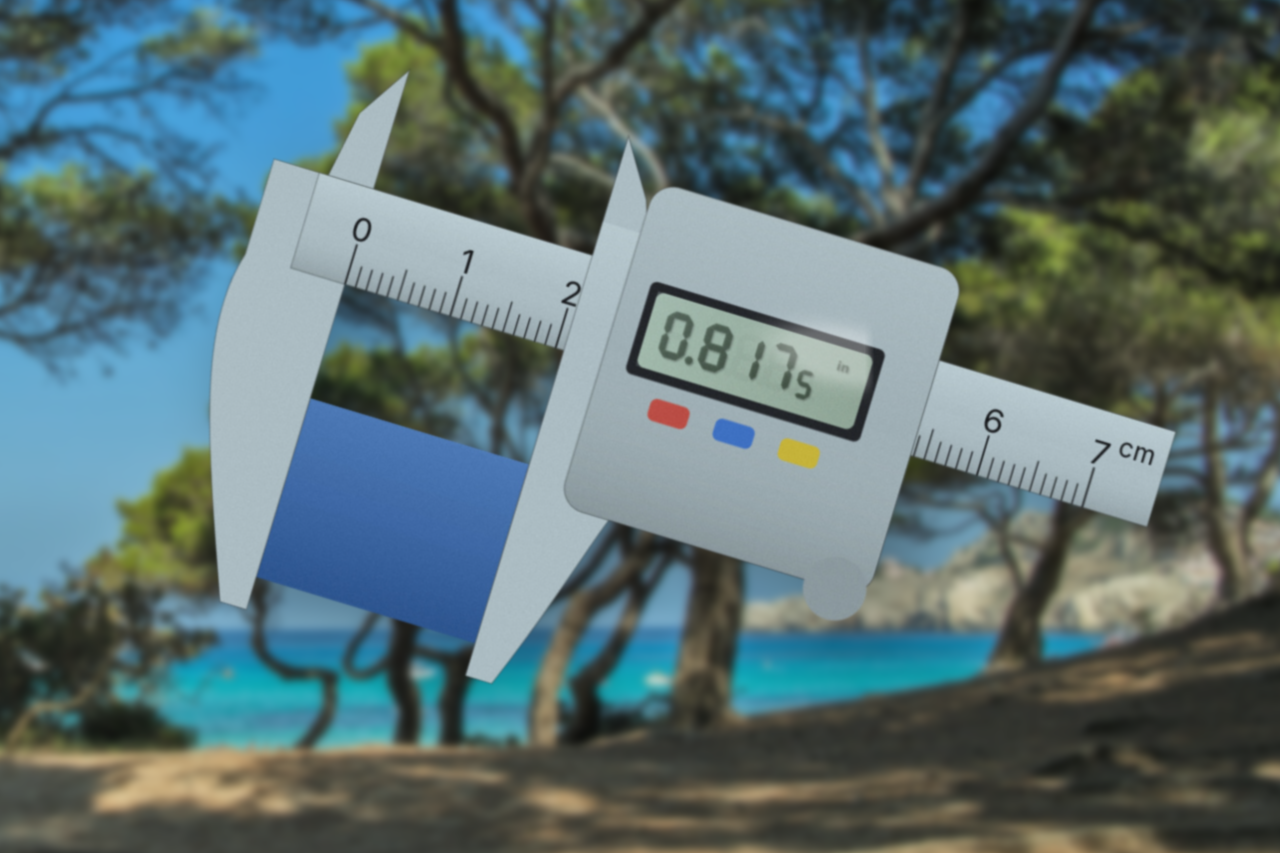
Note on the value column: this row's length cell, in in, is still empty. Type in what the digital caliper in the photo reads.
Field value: 0.8175 in
